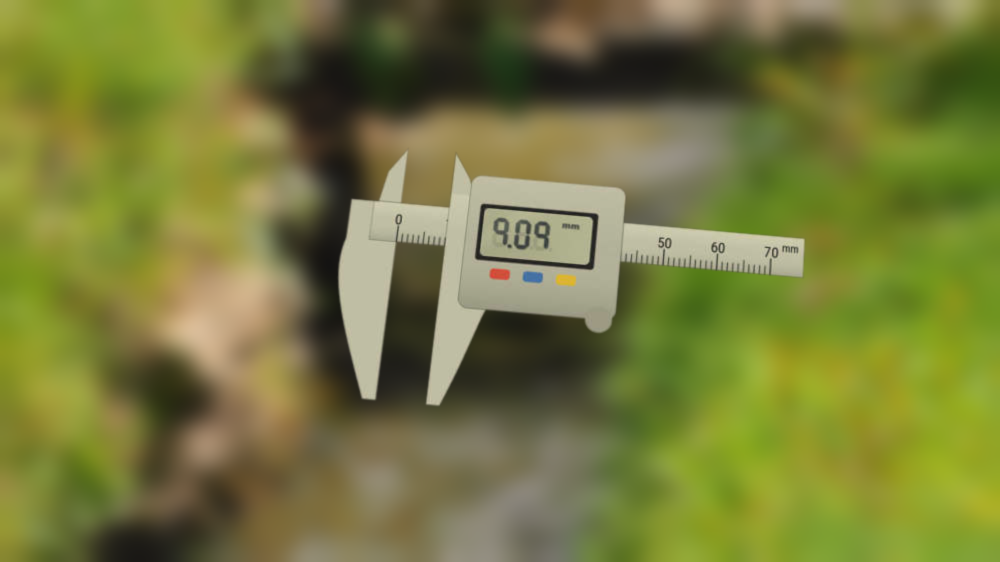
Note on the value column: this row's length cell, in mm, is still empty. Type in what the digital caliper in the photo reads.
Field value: 9.09 mm
